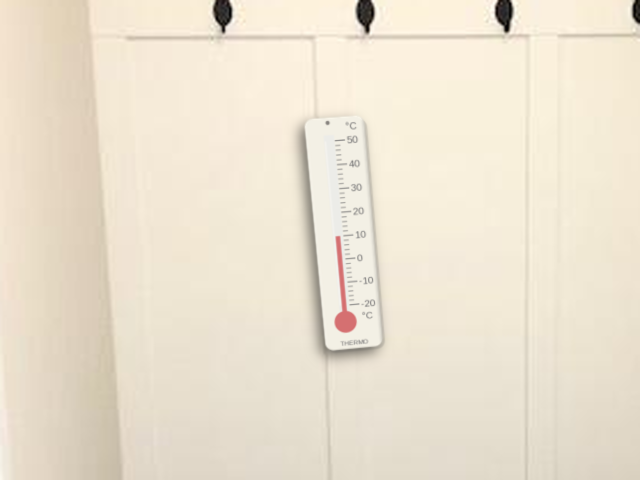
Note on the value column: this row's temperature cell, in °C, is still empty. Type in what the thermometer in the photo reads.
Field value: 10 °C
